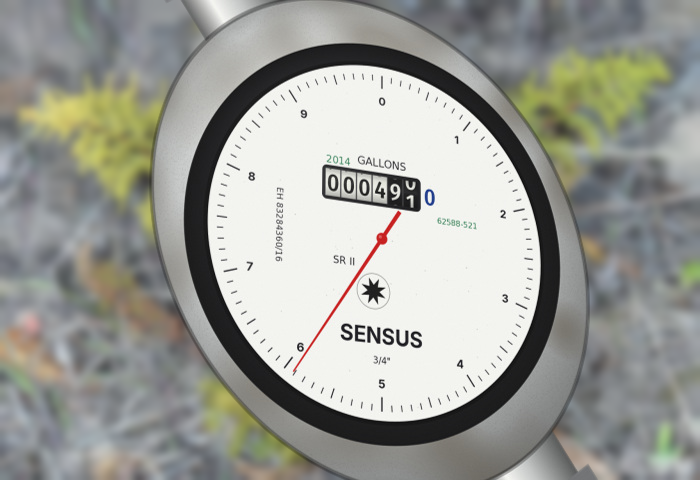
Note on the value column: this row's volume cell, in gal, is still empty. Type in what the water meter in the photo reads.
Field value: 4905.9 gal
